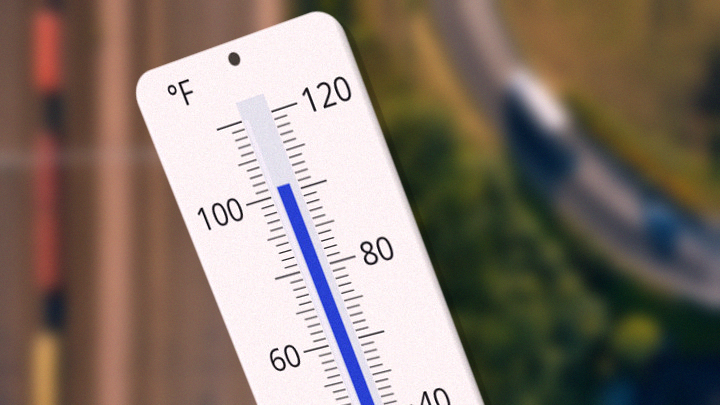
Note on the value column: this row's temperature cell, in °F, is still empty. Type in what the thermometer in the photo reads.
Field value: 102 °F
